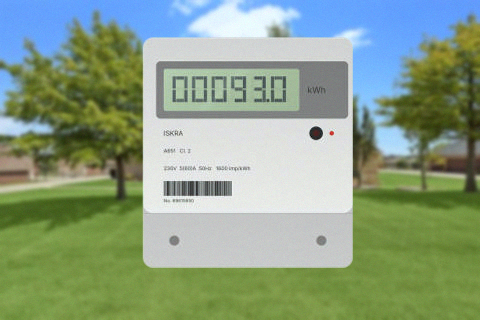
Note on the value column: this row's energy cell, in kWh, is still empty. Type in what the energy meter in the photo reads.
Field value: 93.0 kWh
